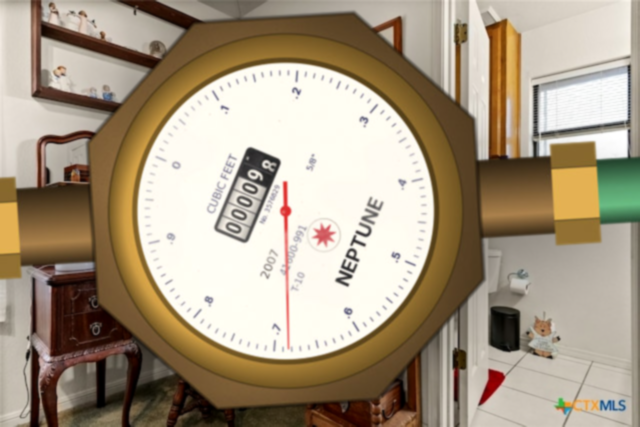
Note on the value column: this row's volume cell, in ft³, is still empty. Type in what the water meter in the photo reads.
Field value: 97.68 ft³
